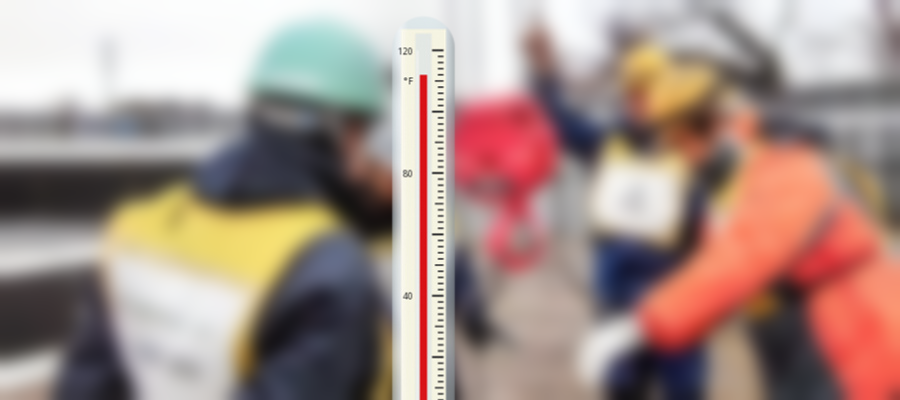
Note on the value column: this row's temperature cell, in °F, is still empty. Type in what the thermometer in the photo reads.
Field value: 112 °F
